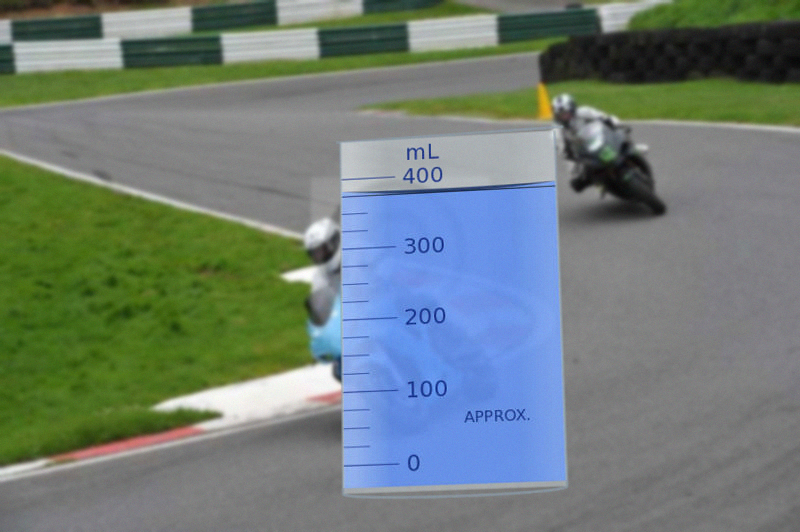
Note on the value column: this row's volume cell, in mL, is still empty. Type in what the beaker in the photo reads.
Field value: 375 mL
